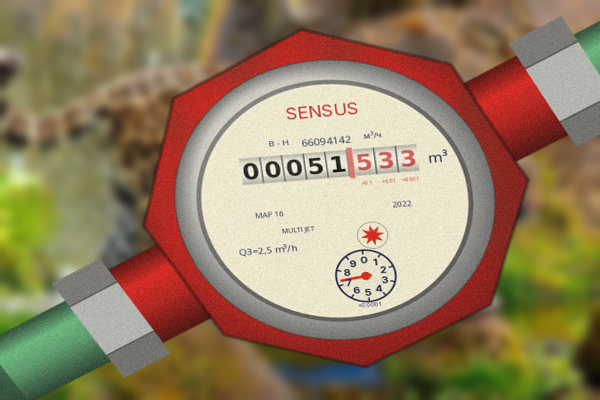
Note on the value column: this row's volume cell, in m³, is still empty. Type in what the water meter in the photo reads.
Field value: 51.5337 m³
